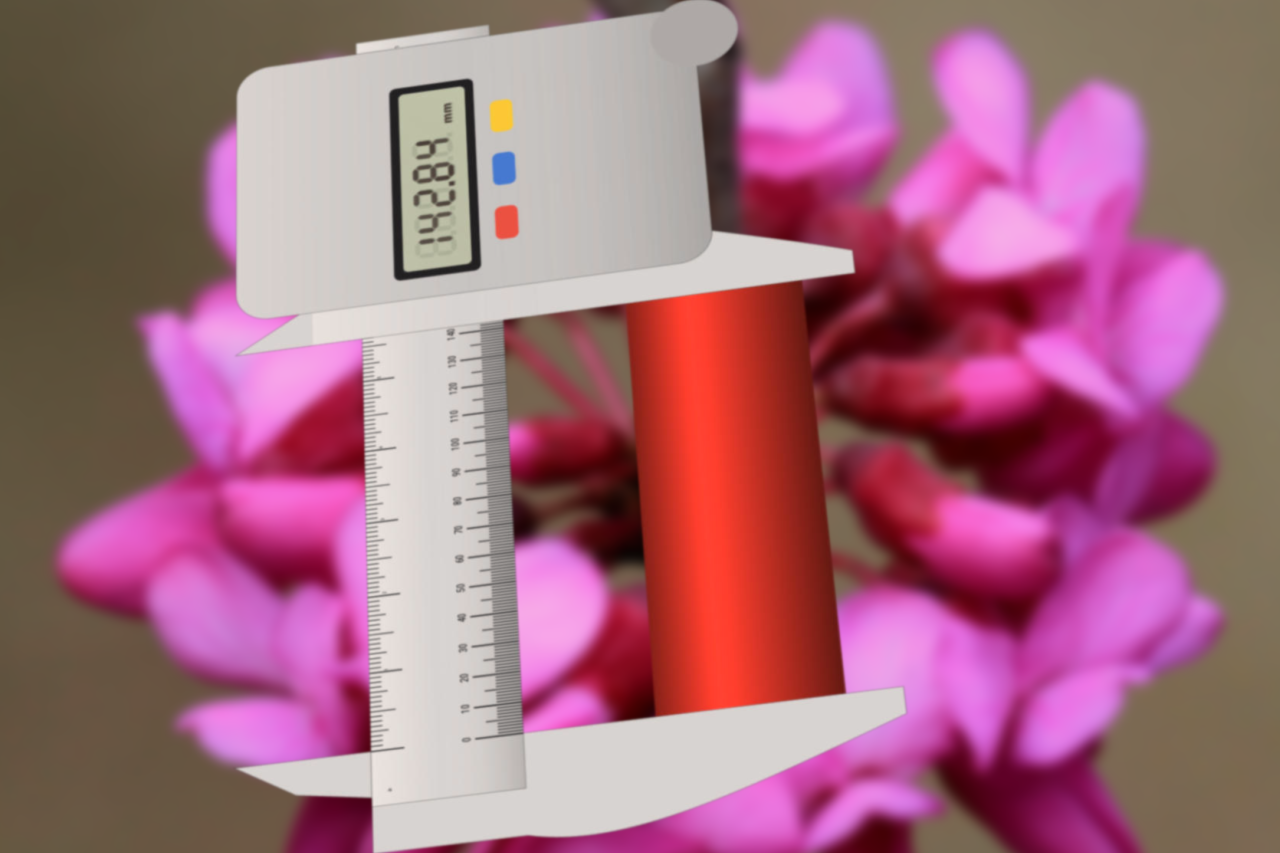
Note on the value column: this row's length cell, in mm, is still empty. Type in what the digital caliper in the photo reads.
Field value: 142.84 mm
